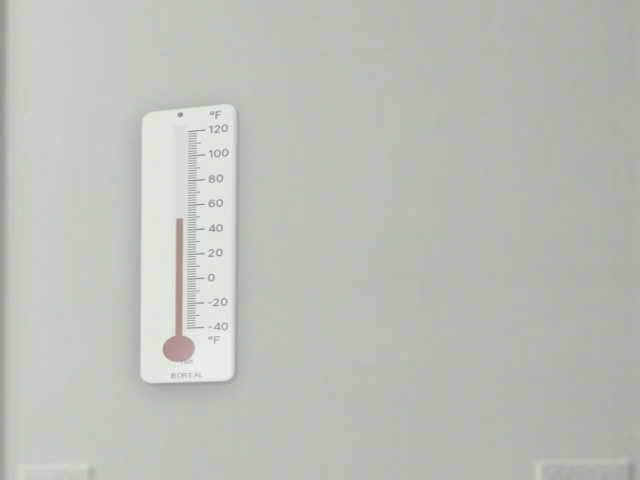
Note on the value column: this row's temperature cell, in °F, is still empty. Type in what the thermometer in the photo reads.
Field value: 50 °F
